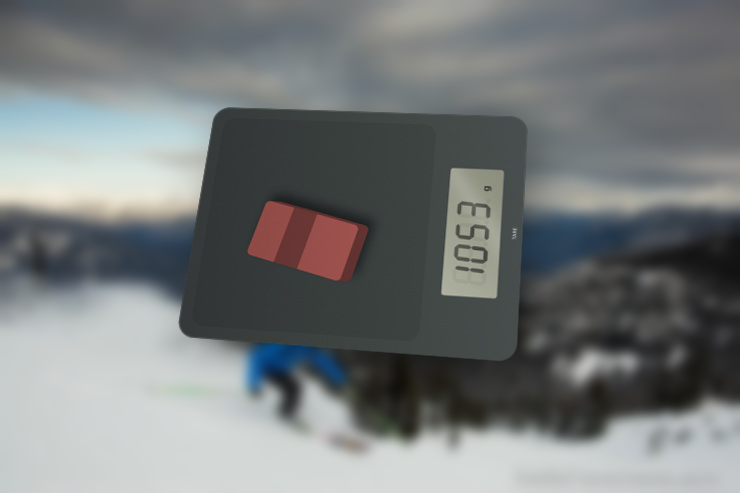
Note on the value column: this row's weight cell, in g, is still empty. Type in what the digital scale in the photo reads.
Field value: 1053 g
